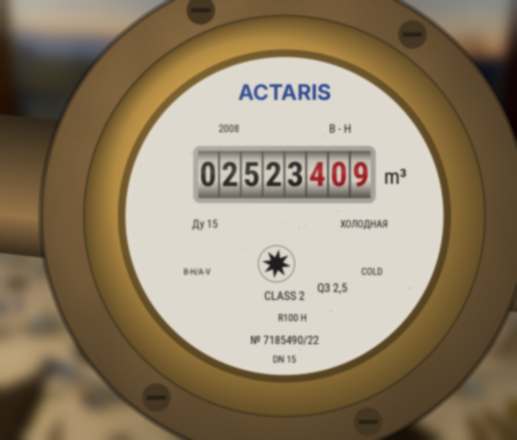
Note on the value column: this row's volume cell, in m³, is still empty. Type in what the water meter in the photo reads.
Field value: 2523.409 m³
